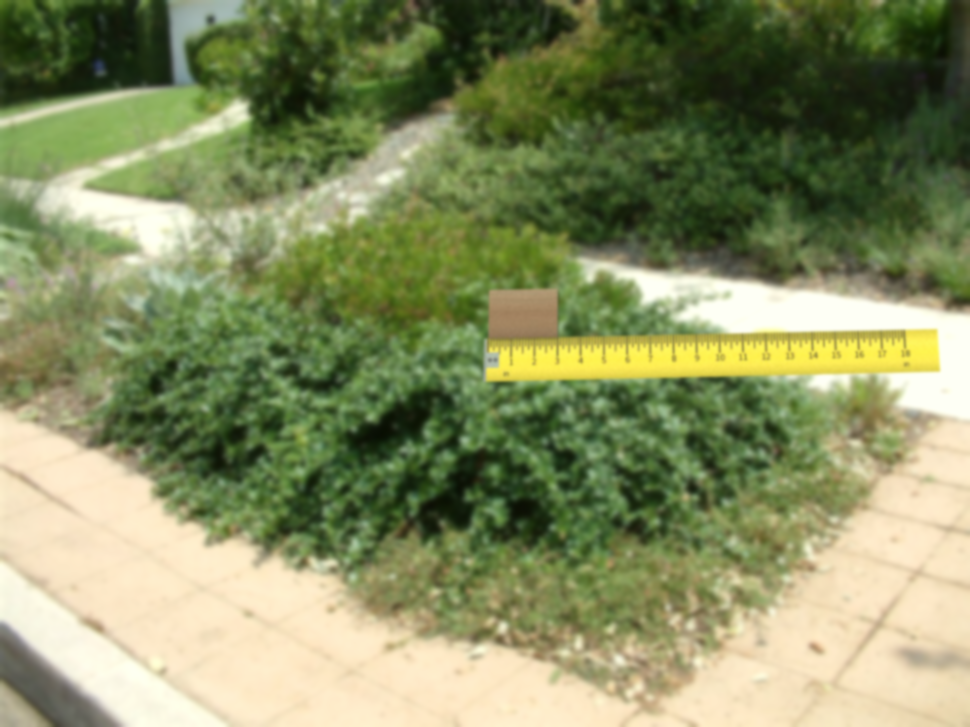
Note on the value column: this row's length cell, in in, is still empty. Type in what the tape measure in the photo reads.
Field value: 3 in
